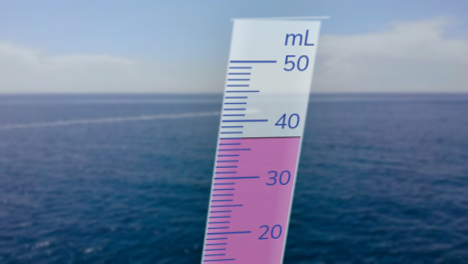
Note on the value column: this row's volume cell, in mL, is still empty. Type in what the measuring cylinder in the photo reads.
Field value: 37 mL
